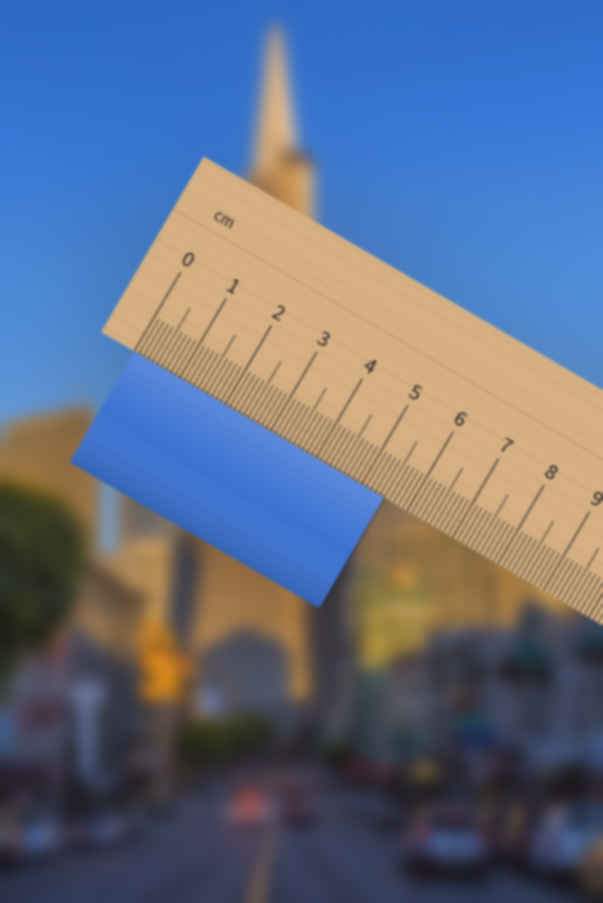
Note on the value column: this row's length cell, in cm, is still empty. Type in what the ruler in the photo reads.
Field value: 5.5 cm
